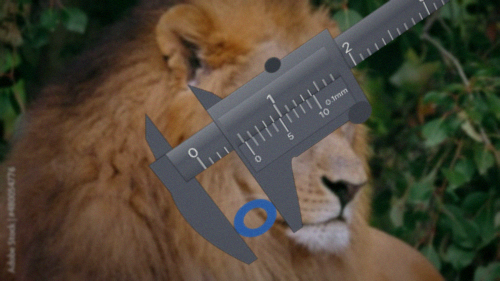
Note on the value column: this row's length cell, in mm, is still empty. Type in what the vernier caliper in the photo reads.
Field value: 5.2 mm
